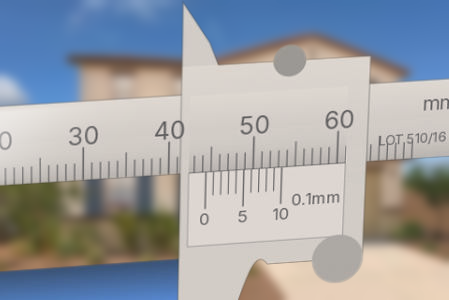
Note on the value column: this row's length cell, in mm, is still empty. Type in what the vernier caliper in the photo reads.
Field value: 44.4 mm
